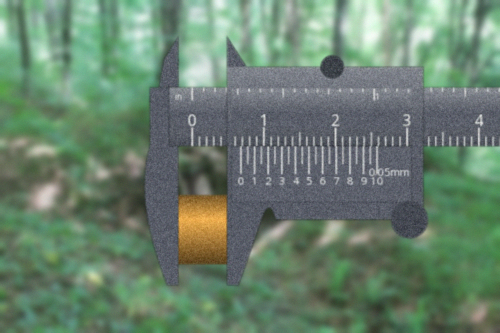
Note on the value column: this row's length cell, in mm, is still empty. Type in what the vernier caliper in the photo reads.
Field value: 6.8 mm
